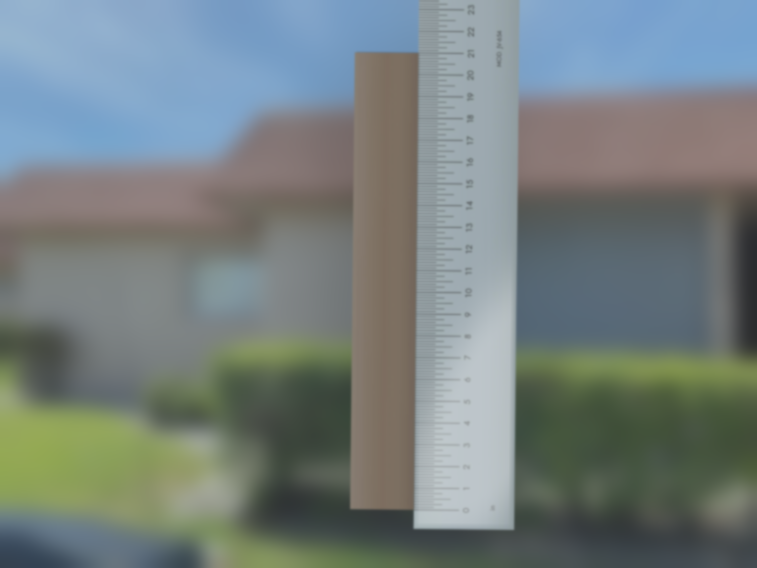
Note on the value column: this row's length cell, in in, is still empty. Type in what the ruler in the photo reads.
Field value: 21 in
